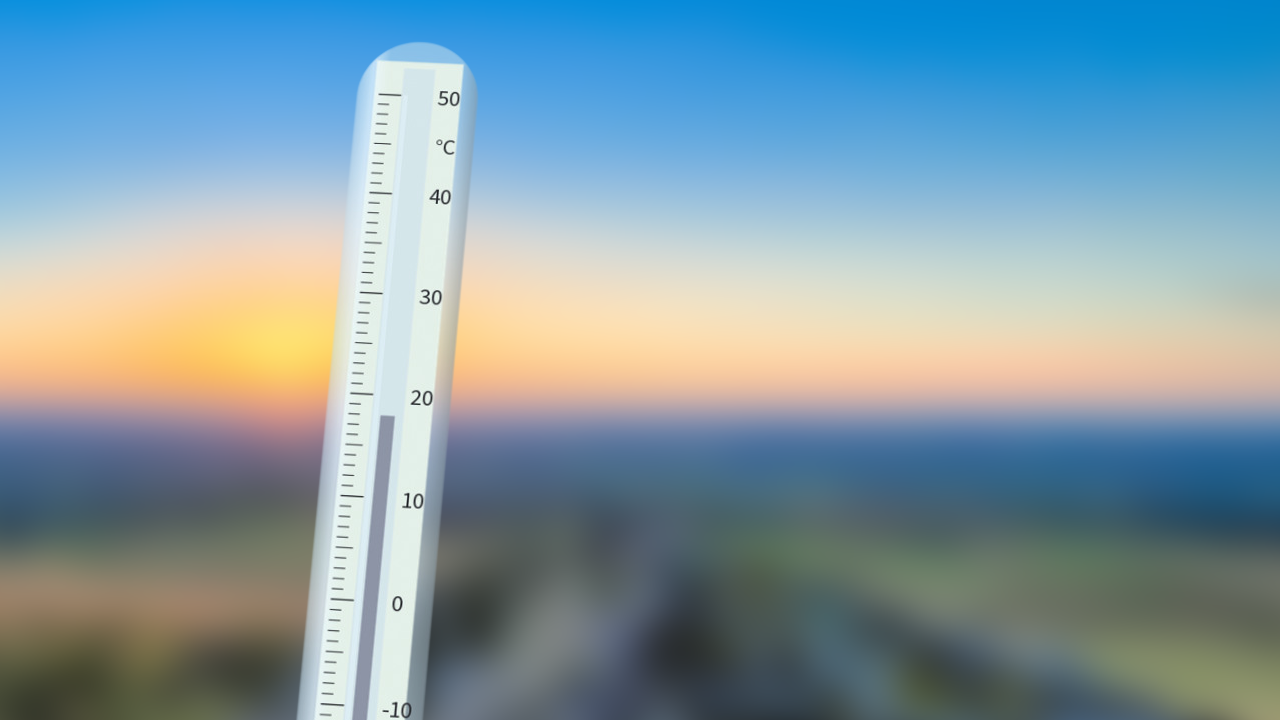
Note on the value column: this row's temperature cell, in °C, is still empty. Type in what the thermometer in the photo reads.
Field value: 18 °C
